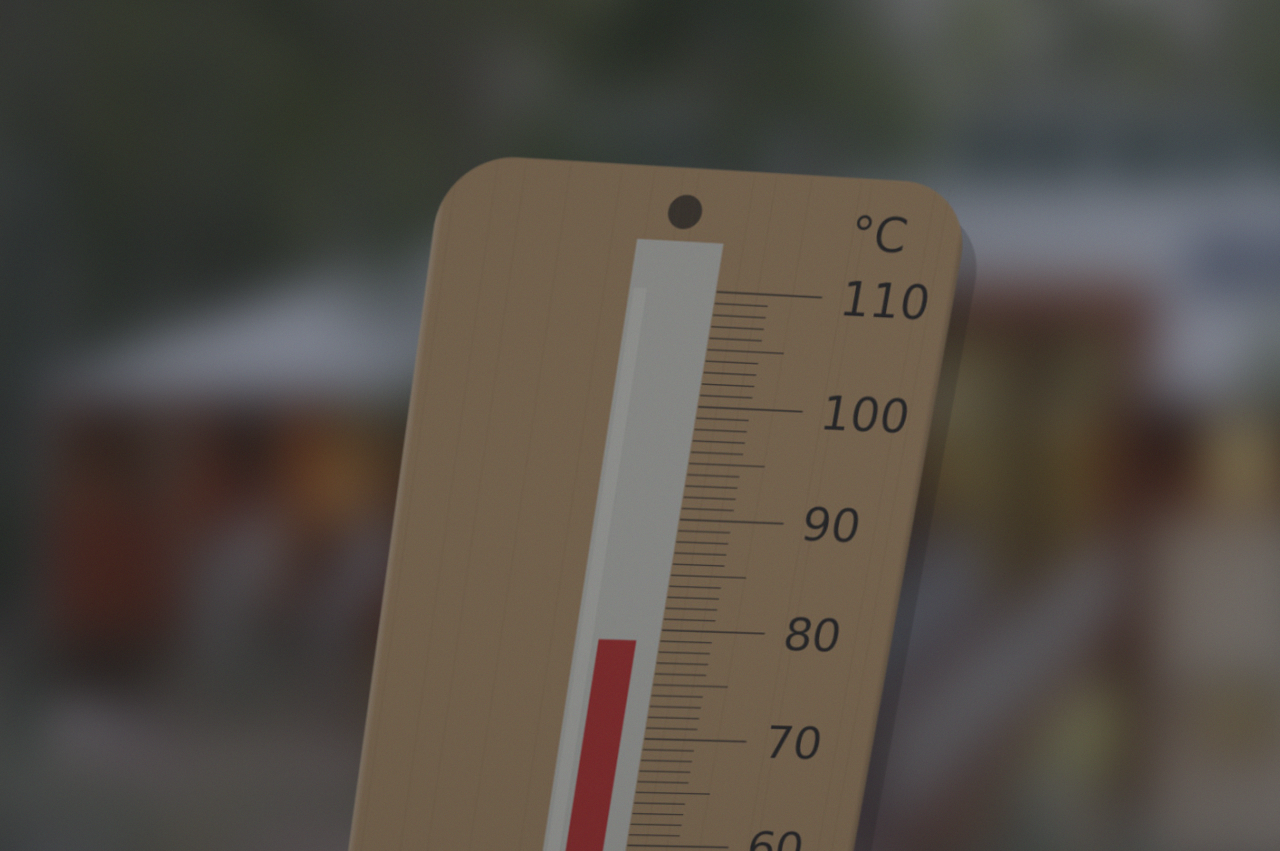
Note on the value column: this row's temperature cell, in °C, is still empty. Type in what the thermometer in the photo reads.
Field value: 79 °C
